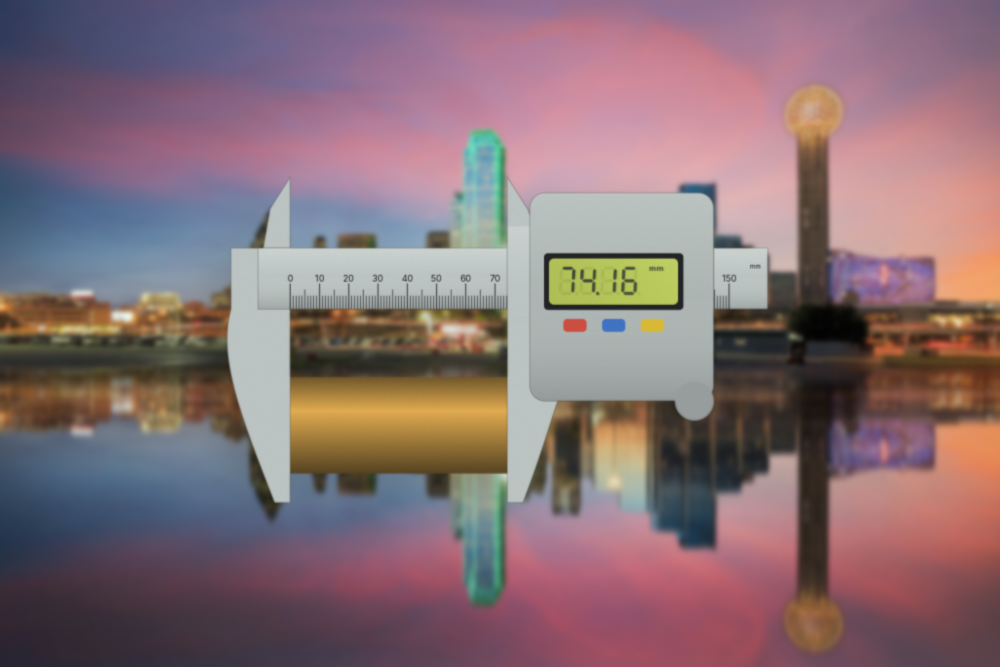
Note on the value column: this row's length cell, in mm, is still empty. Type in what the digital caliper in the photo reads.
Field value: 74.16 mm
